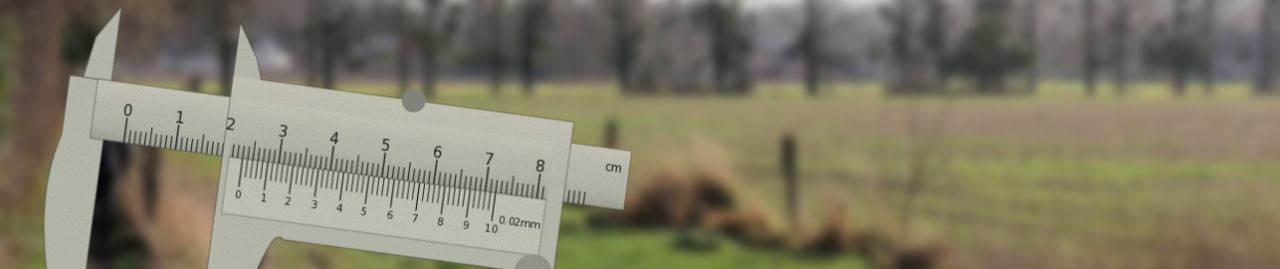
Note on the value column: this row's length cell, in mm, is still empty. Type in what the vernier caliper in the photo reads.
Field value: 23.0 mm
